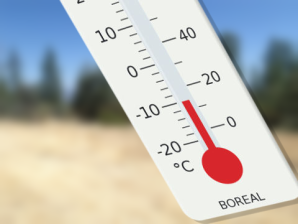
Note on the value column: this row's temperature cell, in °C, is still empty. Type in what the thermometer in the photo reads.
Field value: -10 °C
